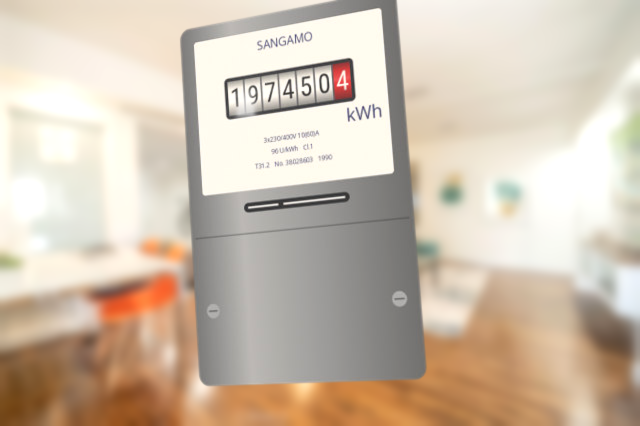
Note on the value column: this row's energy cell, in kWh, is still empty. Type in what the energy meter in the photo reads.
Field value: 197450.4 kWh
